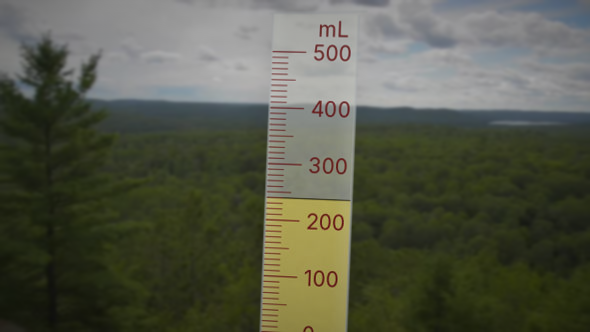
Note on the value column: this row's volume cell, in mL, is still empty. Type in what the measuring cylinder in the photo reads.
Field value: 240 mL
